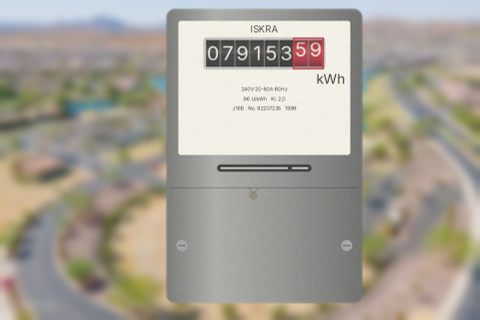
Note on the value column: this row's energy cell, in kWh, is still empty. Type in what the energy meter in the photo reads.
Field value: 79153.59 kWh
